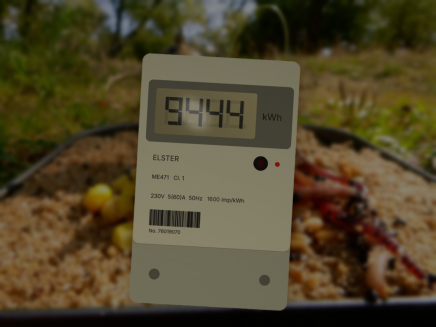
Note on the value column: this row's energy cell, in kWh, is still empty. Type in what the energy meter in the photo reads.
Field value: 9444 kWh
